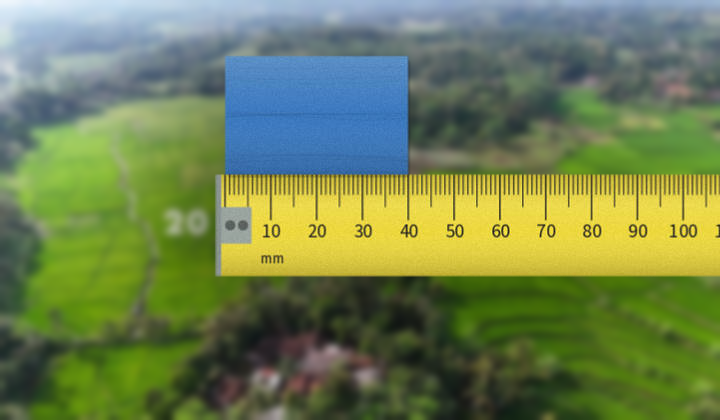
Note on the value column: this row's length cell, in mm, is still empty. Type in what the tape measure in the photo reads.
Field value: 40 mm
